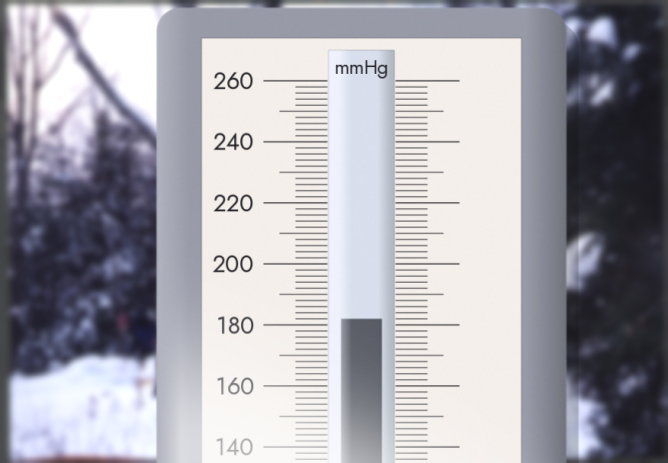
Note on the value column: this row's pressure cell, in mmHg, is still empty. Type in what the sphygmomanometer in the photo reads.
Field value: 182 mmHg
